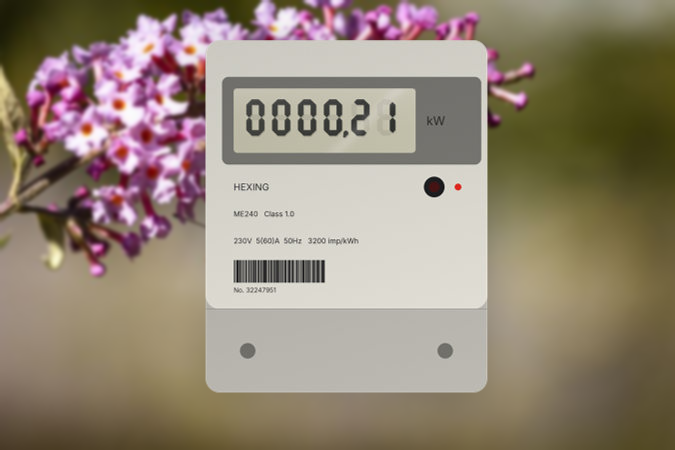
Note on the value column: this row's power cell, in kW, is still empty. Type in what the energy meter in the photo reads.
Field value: 0.21 kW
